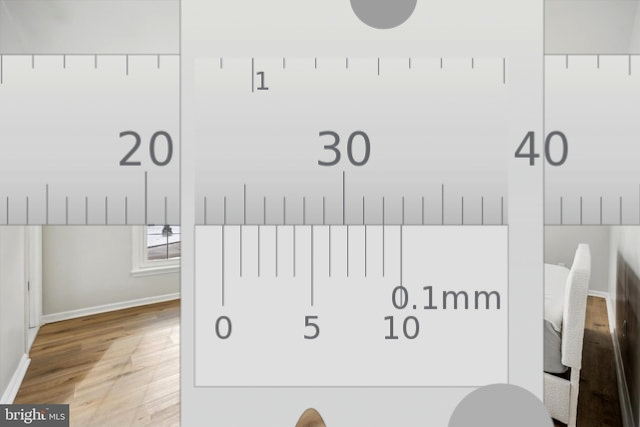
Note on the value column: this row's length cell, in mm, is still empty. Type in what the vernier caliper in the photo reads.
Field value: 23.9 mm
